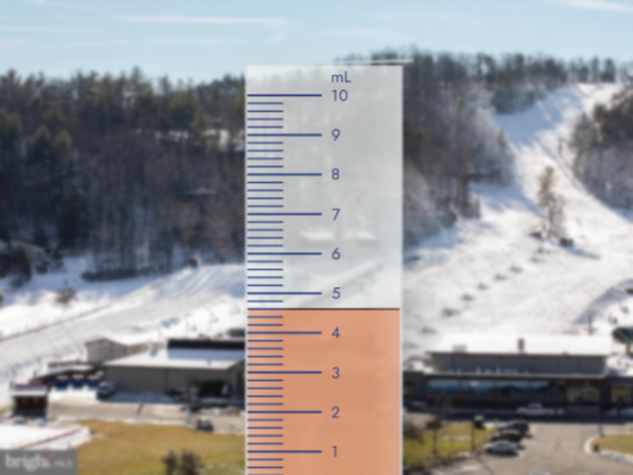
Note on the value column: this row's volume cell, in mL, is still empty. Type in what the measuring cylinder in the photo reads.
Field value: 4.6 mL
